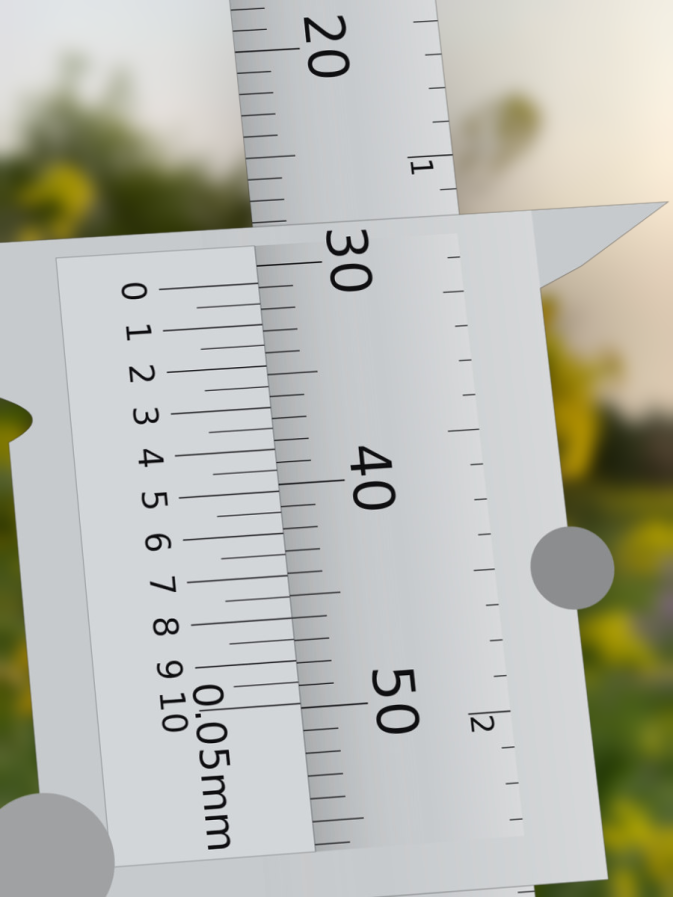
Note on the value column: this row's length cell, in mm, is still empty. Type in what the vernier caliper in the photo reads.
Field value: 30.80 mm
